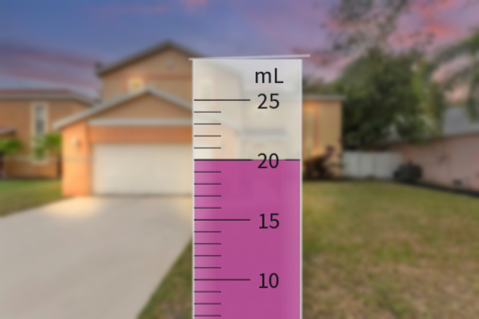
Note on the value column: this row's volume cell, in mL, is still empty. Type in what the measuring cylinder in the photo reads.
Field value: 20 mL
